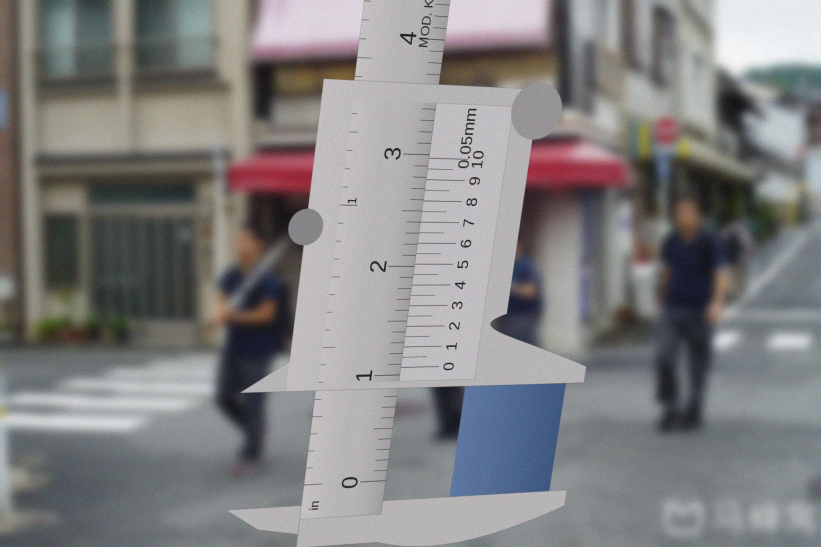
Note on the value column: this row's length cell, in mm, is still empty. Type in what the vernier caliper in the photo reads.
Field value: 10.7 mm
